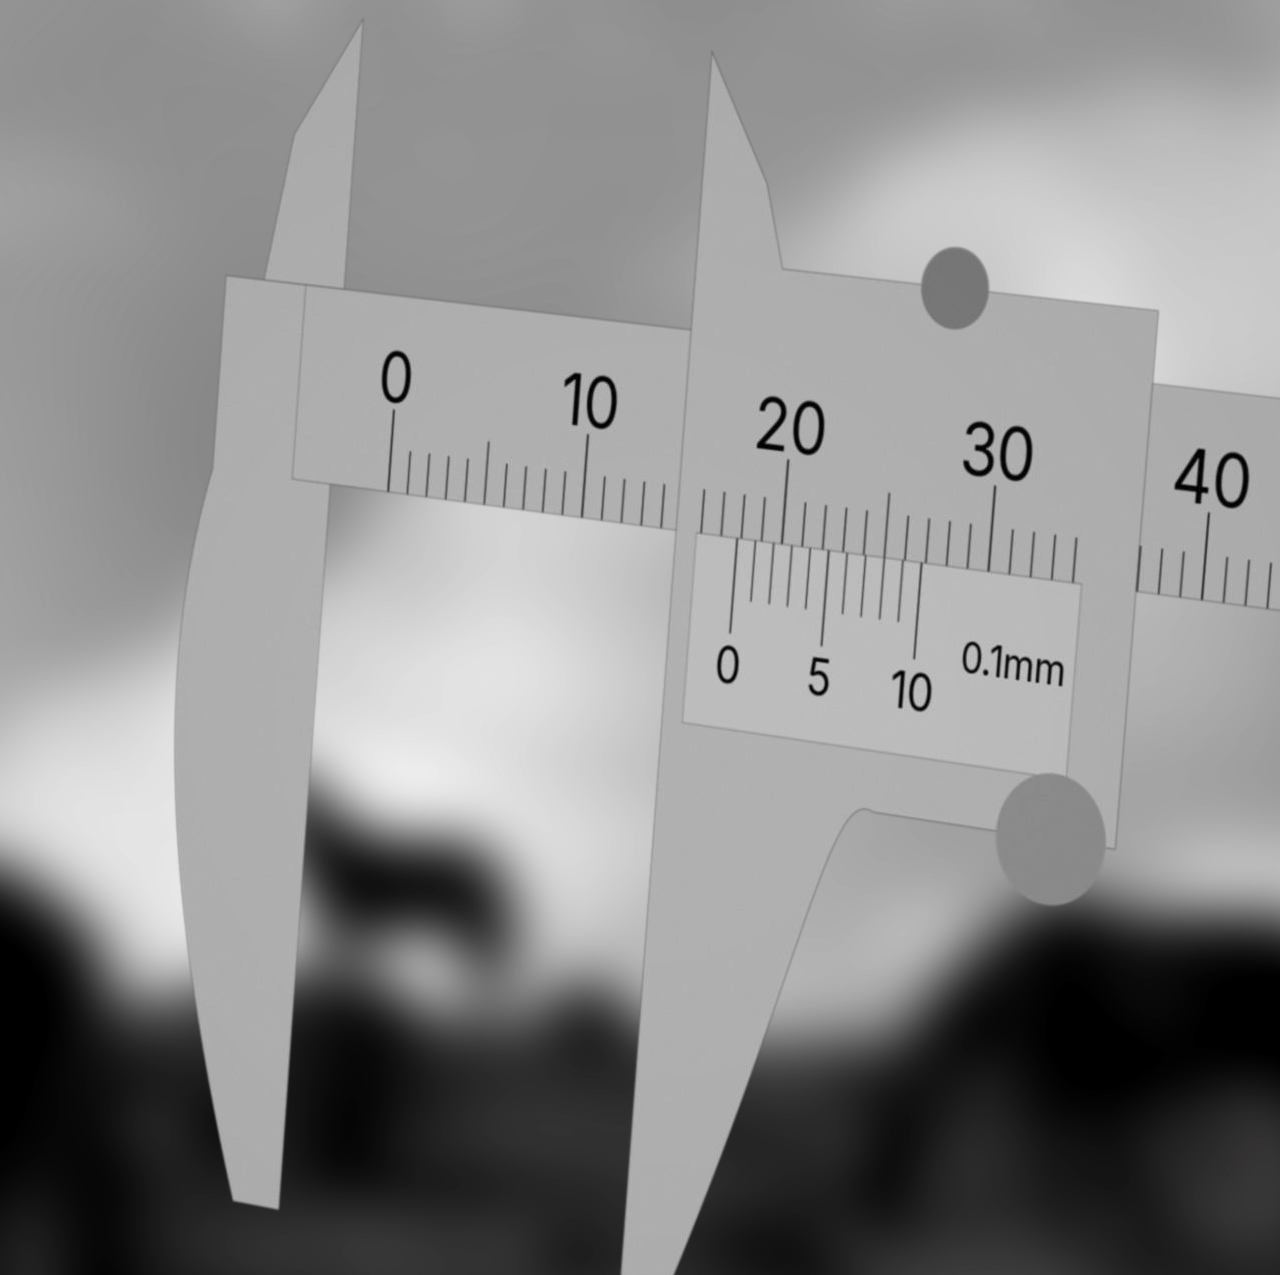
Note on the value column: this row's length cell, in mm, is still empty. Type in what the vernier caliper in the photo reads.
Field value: 17.8 mm
